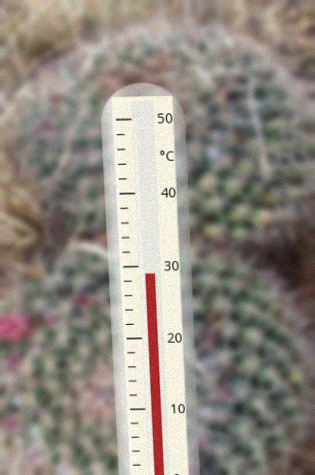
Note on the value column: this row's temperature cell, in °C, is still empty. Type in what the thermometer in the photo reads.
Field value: 29 °C
